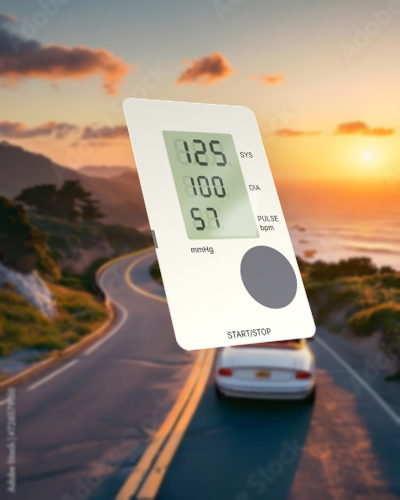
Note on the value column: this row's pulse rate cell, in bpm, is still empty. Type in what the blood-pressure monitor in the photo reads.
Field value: 57 bpm
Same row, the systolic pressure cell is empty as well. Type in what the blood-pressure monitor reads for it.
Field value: 125 mmHg
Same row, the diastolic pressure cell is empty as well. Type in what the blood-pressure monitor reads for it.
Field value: 100 mmHg
